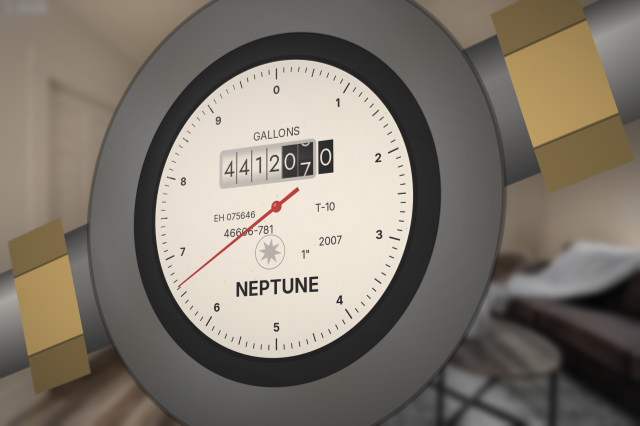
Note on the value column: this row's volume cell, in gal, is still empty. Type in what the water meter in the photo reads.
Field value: 4412066.6 gal
